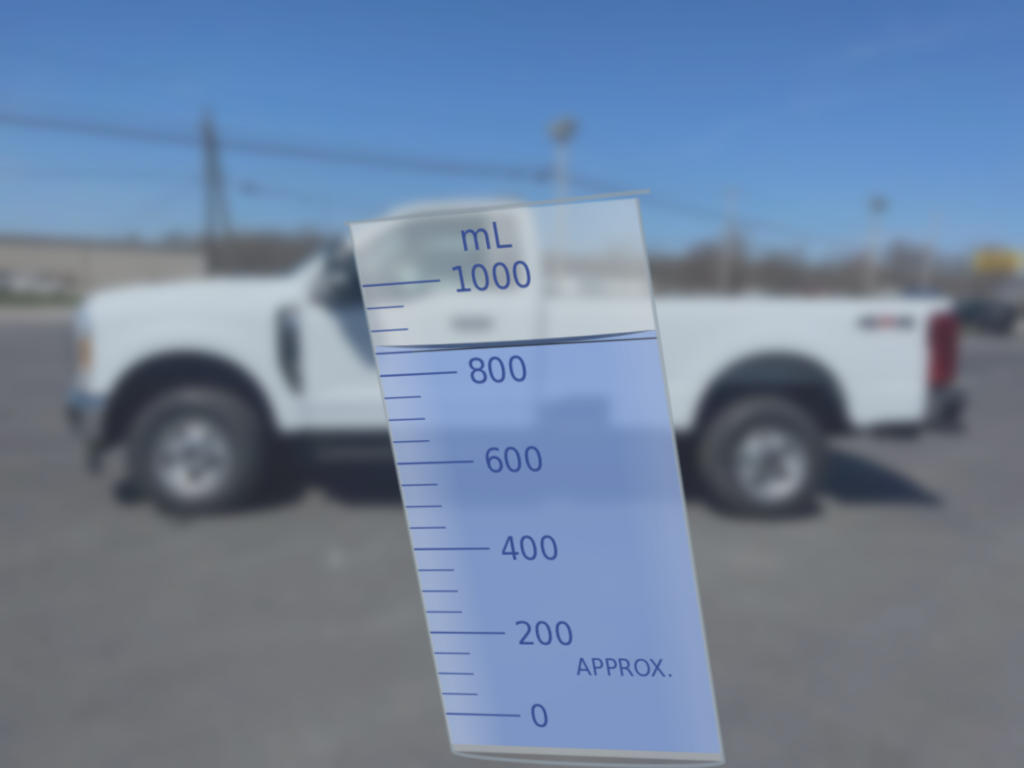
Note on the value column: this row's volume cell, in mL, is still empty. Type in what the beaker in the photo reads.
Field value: 850 mL
